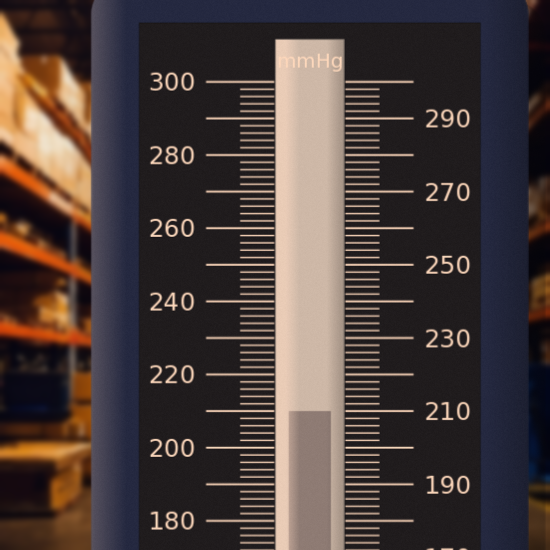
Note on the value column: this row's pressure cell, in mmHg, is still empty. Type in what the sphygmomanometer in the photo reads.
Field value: 210 mmHg
